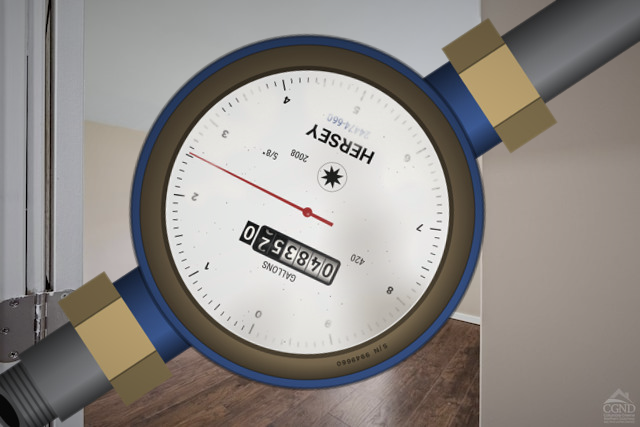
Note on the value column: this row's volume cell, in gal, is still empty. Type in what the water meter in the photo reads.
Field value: 483522.5 gal
